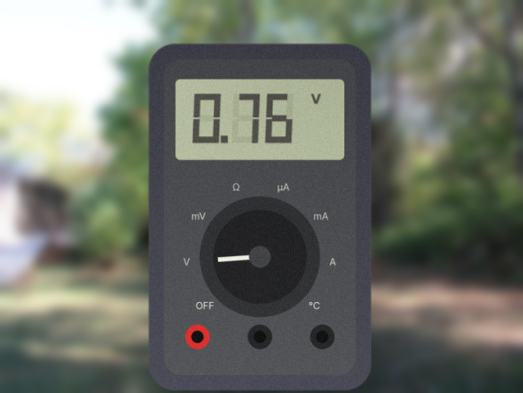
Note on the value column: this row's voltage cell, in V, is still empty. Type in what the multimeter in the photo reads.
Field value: 0.76 V
